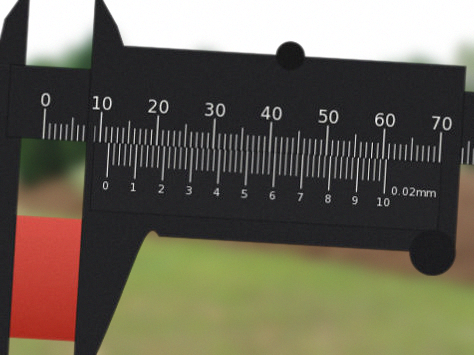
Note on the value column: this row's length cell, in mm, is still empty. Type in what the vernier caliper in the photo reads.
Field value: 11.6 mm
